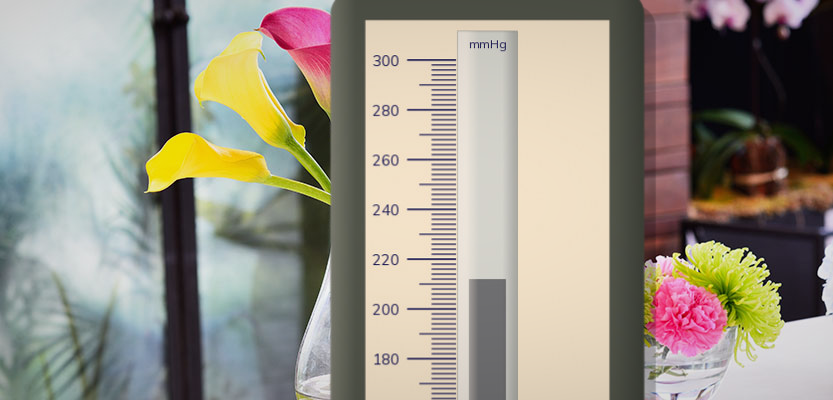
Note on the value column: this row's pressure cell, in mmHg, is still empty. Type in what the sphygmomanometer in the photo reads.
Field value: 212 mmHg
